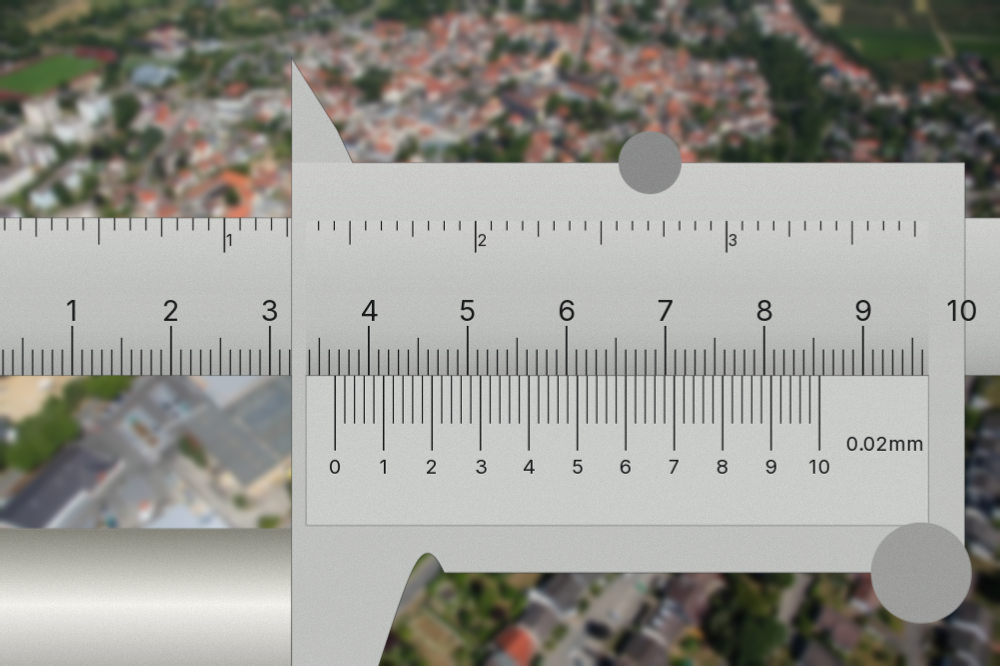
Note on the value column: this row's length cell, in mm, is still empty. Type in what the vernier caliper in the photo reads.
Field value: 36.6 mm
